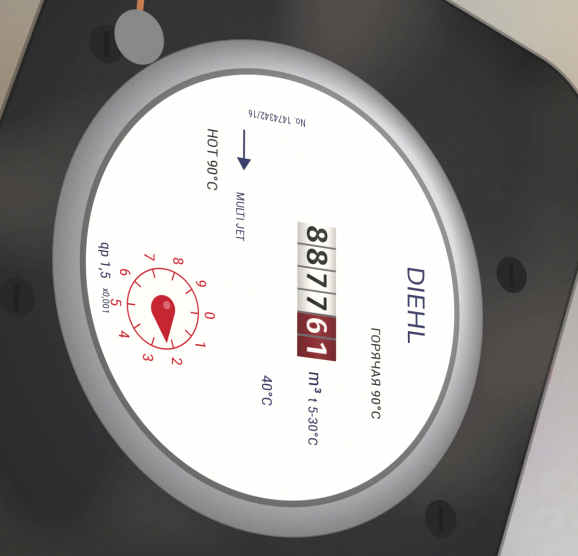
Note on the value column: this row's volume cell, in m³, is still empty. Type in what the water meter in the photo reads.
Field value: 8877.612 m³
